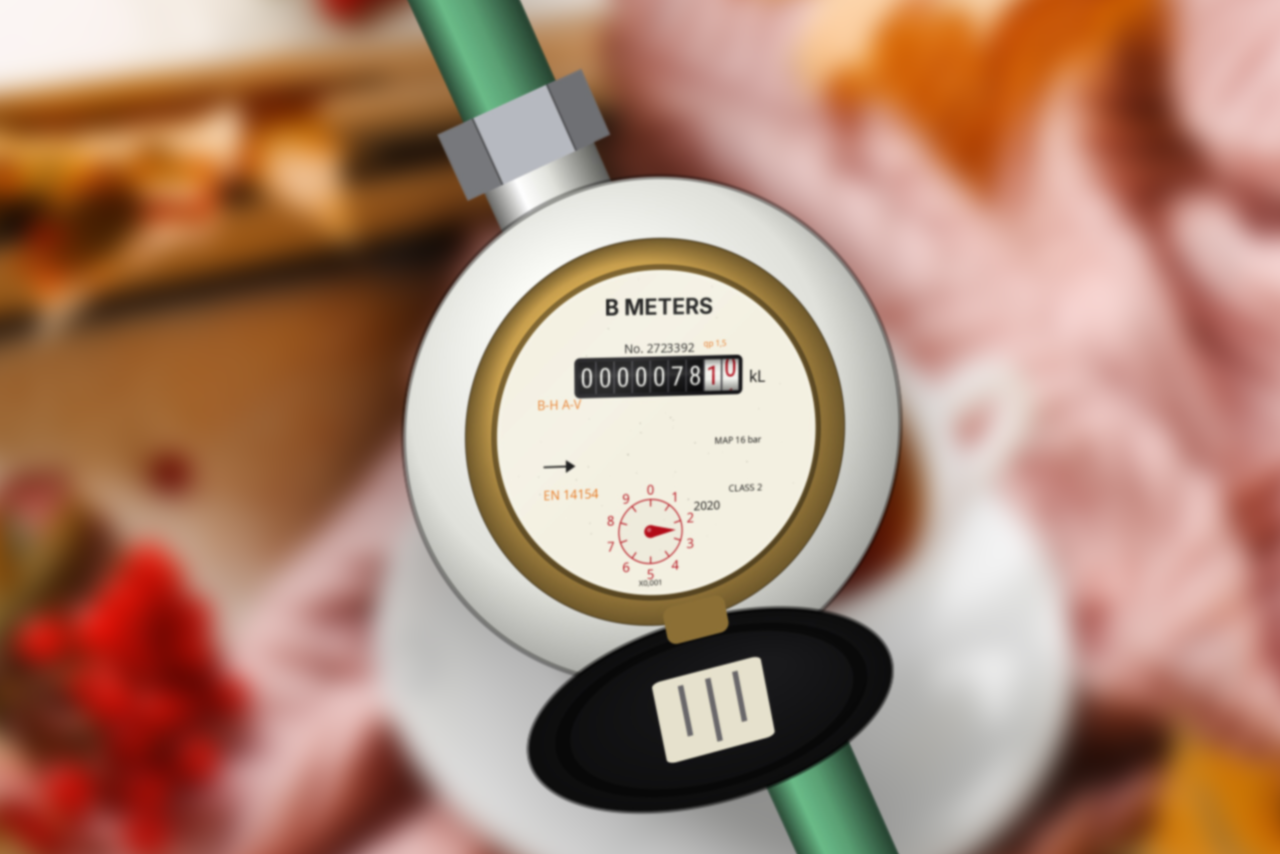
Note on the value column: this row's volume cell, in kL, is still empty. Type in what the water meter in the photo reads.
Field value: 78.102 kL
